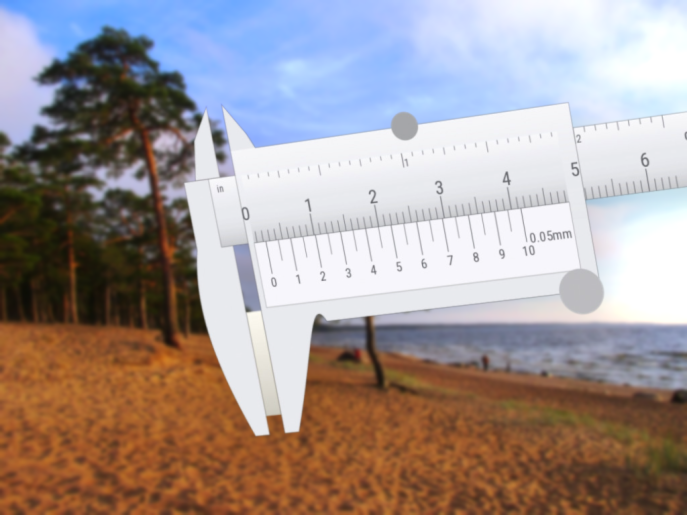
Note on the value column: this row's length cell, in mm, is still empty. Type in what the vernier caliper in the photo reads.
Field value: 2.4 mm
